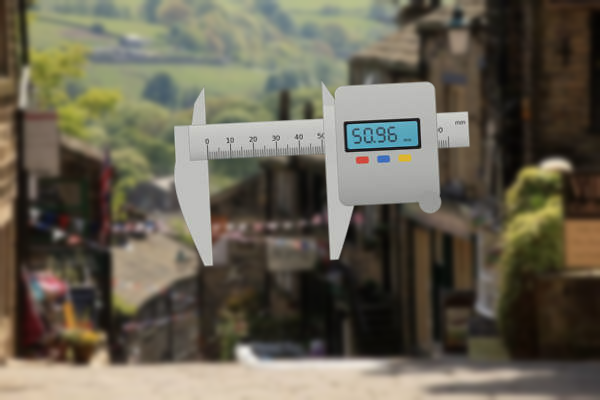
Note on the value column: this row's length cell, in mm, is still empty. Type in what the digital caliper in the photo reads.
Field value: 50.96 mm
